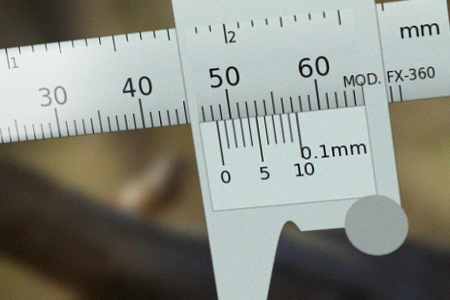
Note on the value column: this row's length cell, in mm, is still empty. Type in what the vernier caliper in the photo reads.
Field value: 48.4 mm
